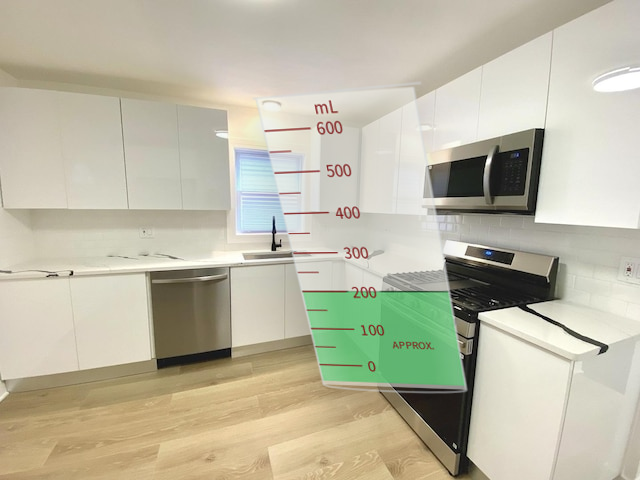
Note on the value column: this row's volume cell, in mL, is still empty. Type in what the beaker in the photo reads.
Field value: 200 mL
